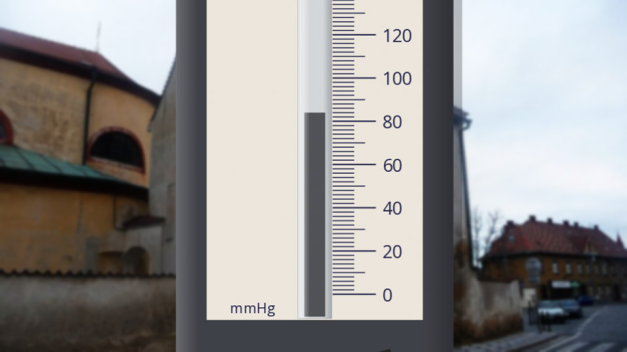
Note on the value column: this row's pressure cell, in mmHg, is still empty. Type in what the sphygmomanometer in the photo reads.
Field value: 84 mmHg
